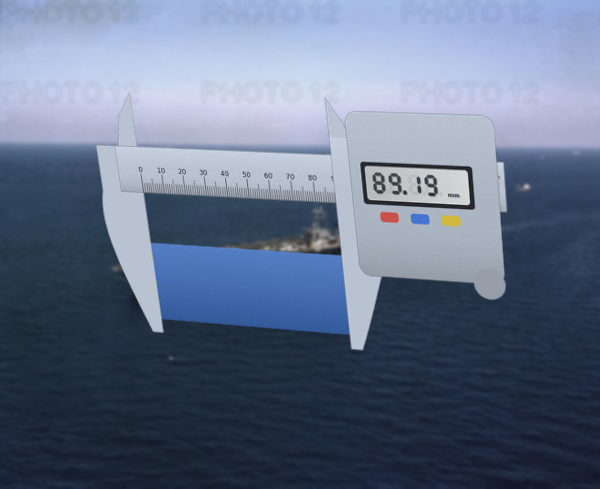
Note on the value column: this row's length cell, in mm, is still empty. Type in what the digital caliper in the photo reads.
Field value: 89.19 mm
